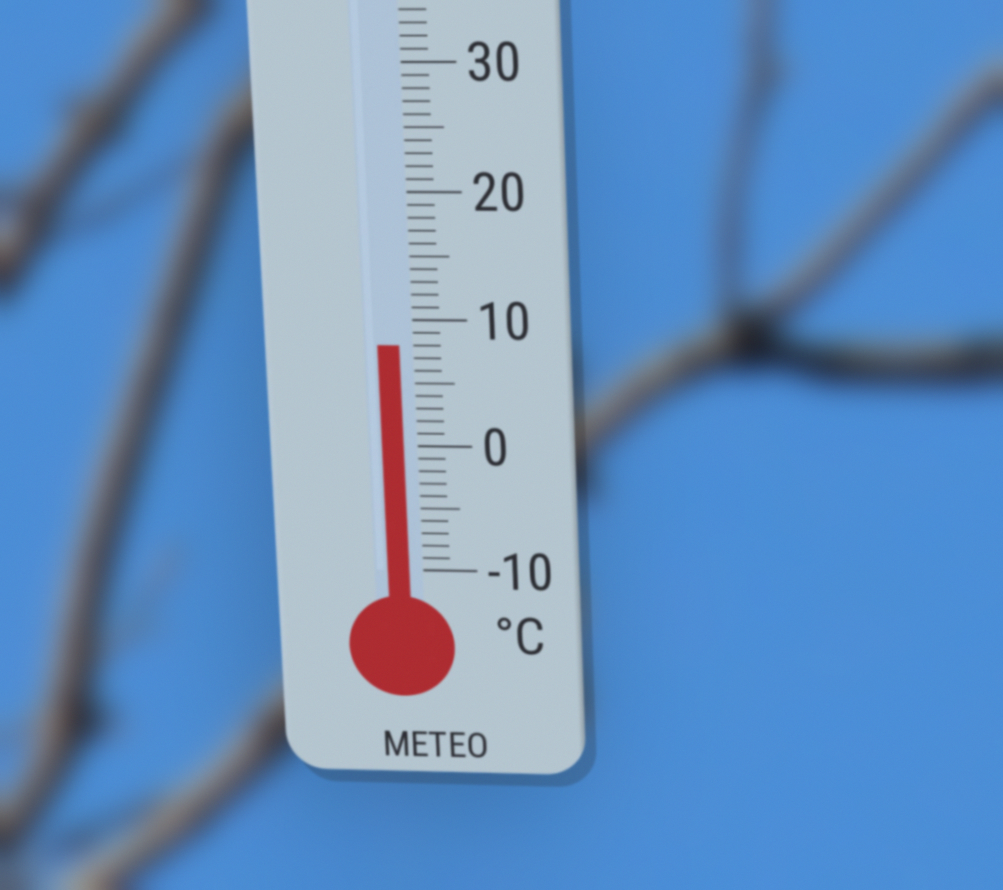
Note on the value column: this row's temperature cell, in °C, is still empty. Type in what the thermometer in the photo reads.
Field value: 8 °C
